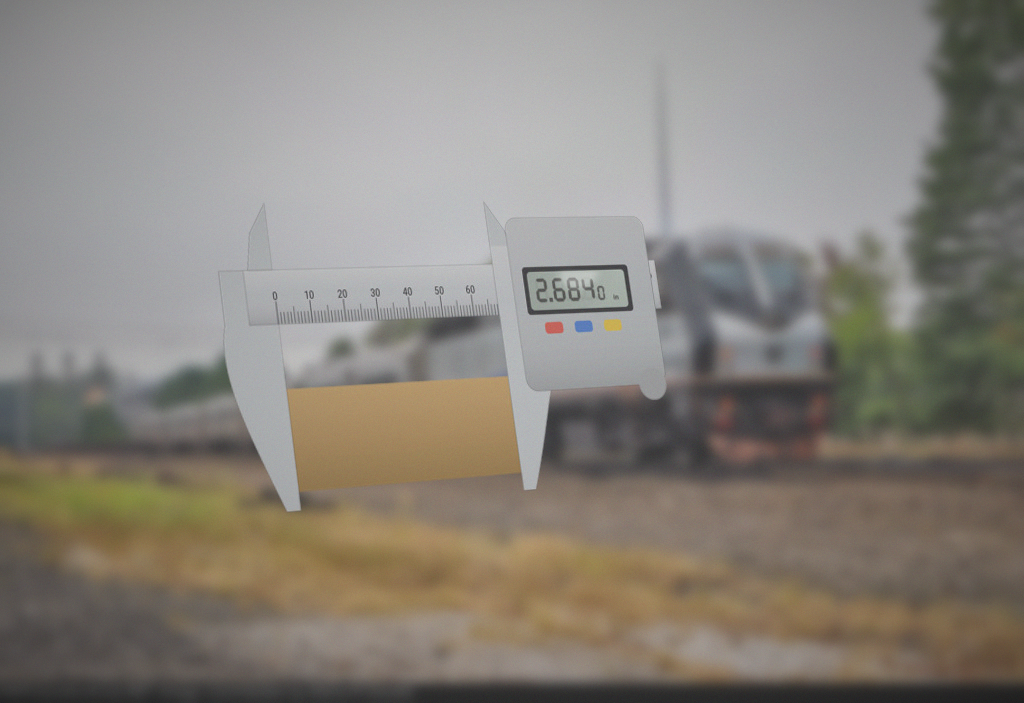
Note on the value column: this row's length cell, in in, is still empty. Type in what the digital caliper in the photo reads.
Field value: 2.6840 in
